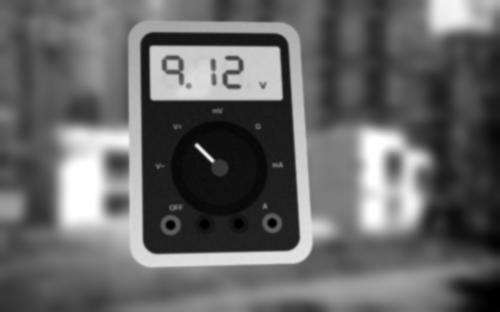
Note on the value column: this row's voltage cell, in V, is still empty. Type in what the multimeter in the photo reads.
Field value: 9.12 V
